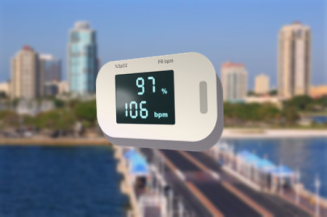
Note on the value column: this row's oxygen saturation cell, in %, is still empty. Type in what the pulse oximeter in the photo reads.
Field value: 97 %
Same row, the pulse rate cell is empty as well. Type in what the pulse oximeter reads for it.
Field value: 106 bpm
